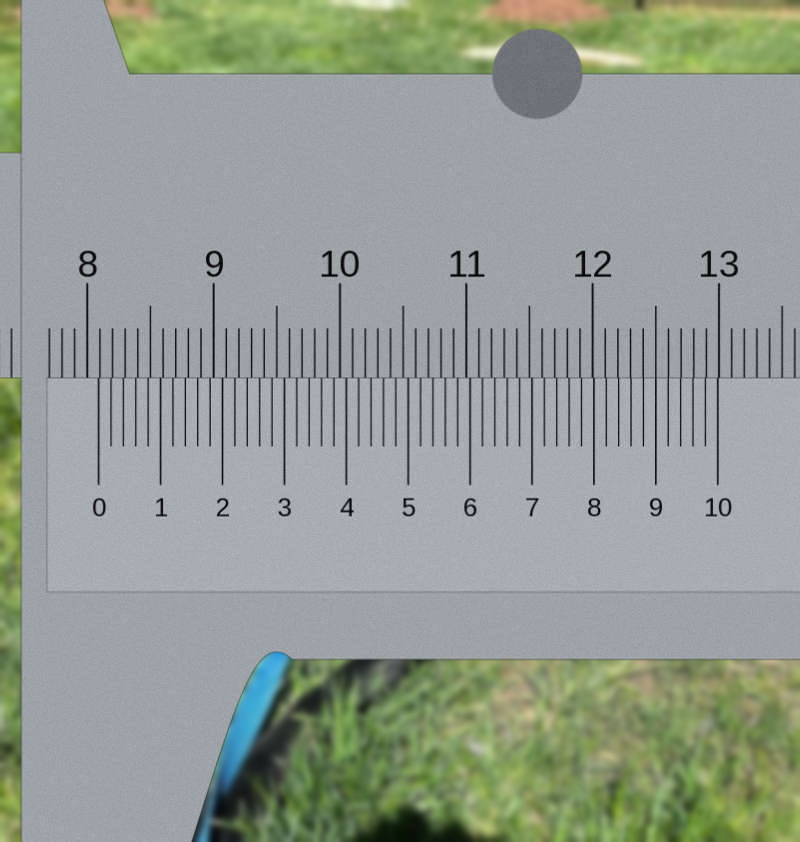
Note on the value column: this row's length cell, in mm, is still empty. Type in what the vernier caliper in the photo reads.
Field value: 80.9 mm
